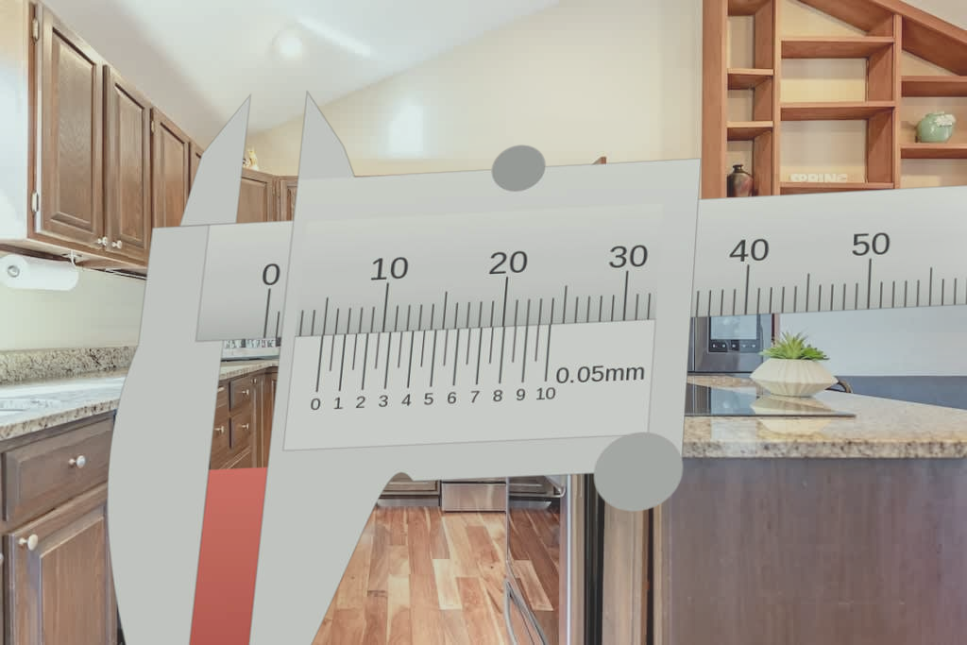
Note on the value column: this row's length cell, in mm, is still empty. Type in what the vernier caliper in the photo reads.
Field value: 4.9 mm
